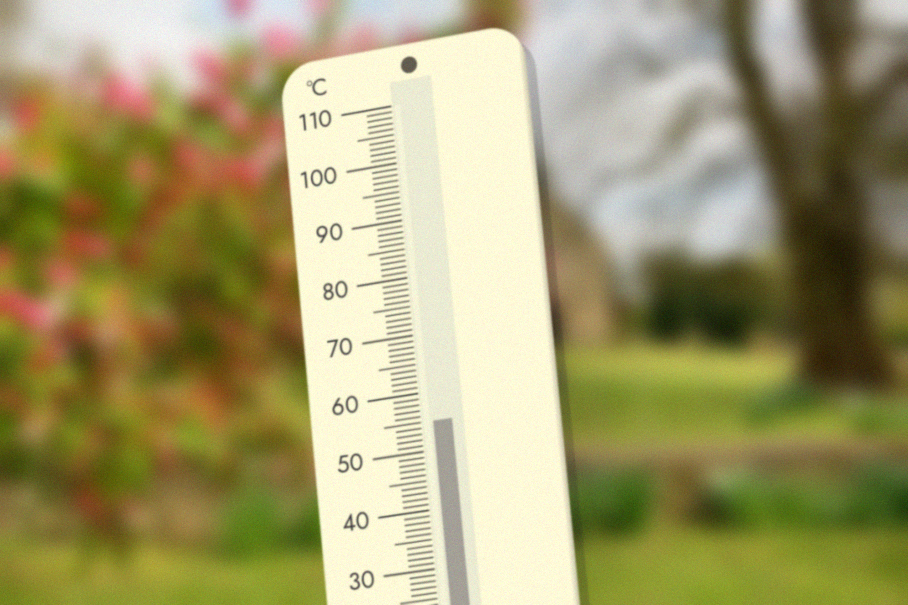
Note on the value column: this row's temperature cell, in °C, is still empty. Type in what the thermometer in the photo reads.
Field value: 55 °C
